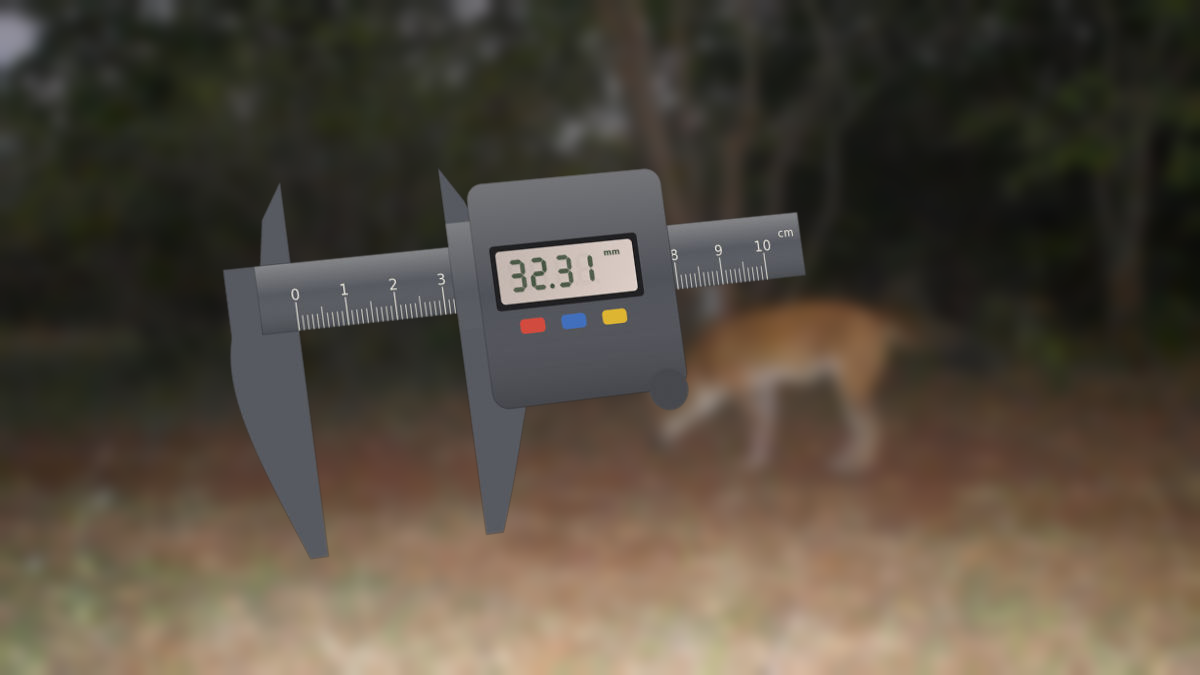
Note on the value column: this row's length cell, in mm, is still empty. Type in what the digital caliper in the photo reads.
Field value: 32.31 mm
